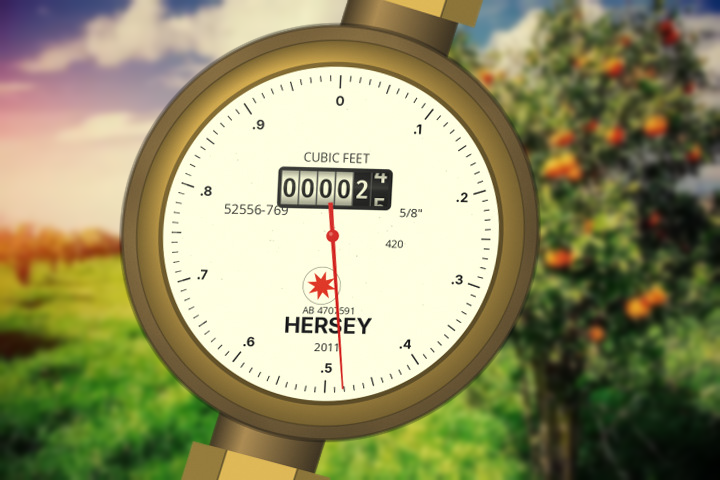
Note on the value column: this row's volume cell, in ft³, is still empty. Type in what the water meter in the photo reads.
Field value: 24.48 ft³
